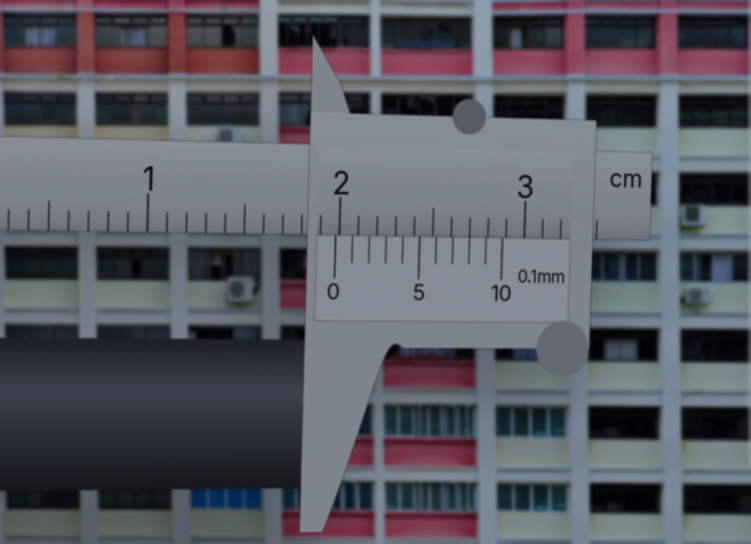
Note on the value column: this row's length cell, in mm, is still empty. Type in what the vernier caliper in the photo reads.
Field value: 19.8 mm
